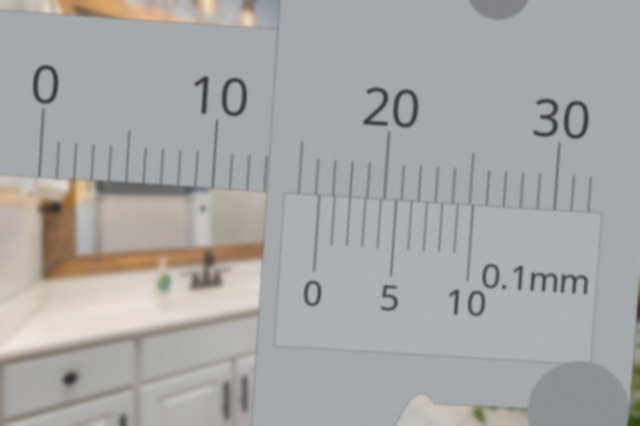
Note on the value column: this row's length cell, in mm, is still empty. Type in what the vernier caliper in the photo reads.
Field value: 16.2 mm
